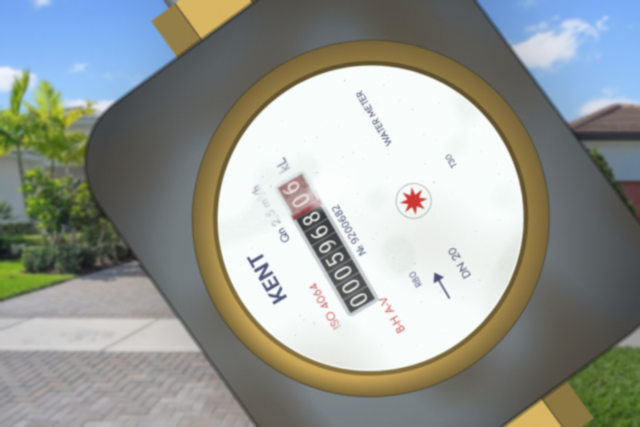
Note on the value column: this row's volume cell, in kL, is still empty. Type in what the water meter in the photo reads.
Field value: 5968.06 kL
